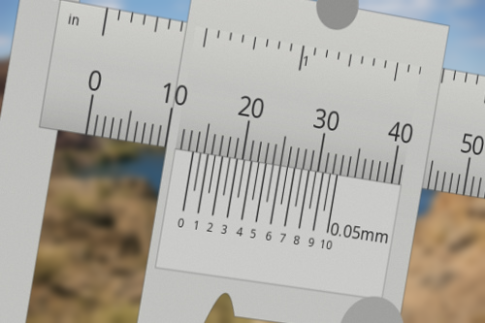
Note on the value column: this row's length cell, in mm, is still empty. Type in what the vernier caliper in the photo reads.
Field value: 13.6 mm
